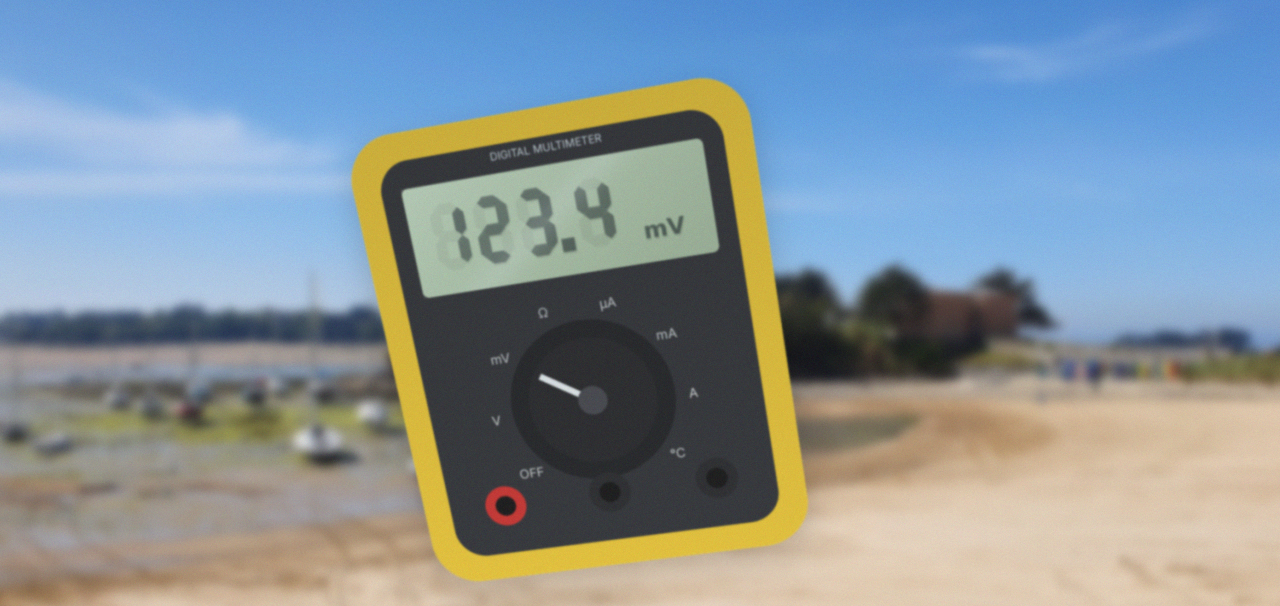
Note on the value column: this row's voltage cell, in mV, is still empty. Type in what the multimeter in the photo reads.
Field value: 123.4 mV
